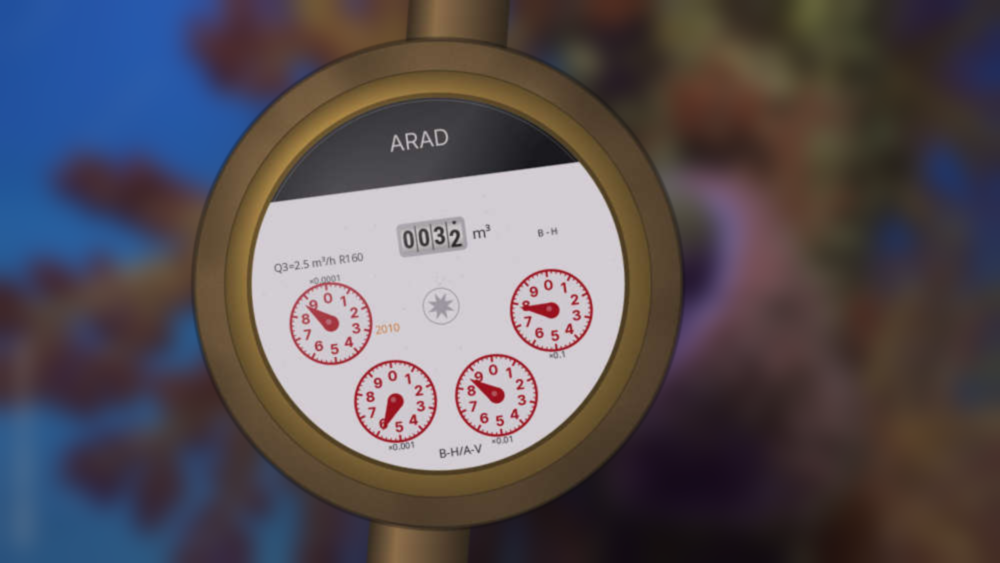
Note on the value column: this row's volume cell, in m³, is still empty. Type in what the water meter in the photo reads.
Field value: 31.7858 m³
